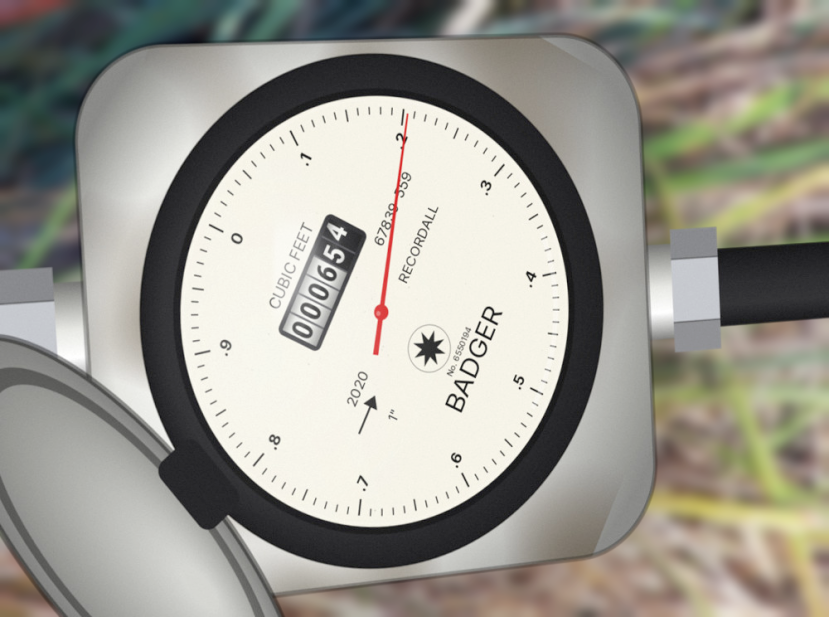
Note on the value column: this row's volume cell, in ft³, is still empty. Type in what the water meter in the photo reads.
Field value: 654.20 ft³
